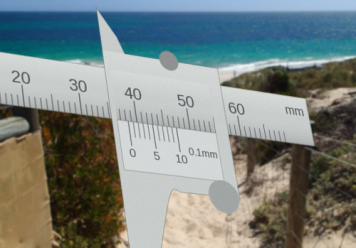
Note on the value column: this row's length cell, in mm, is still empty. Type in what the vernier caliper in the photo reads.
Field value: 38.4 mm
